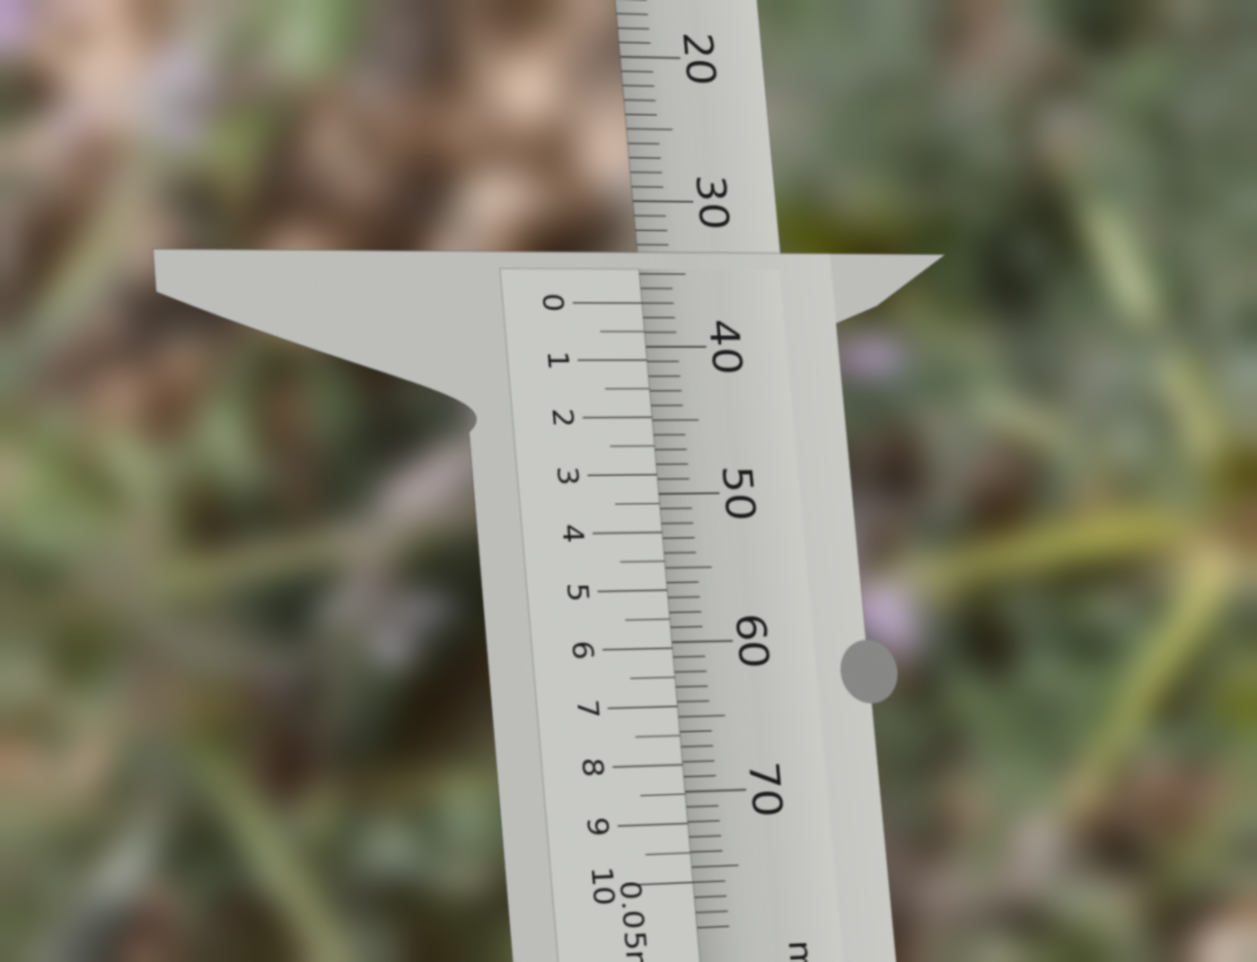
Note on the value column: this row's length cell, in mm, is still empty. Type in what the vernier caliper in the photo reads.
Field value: 37.0 mm
